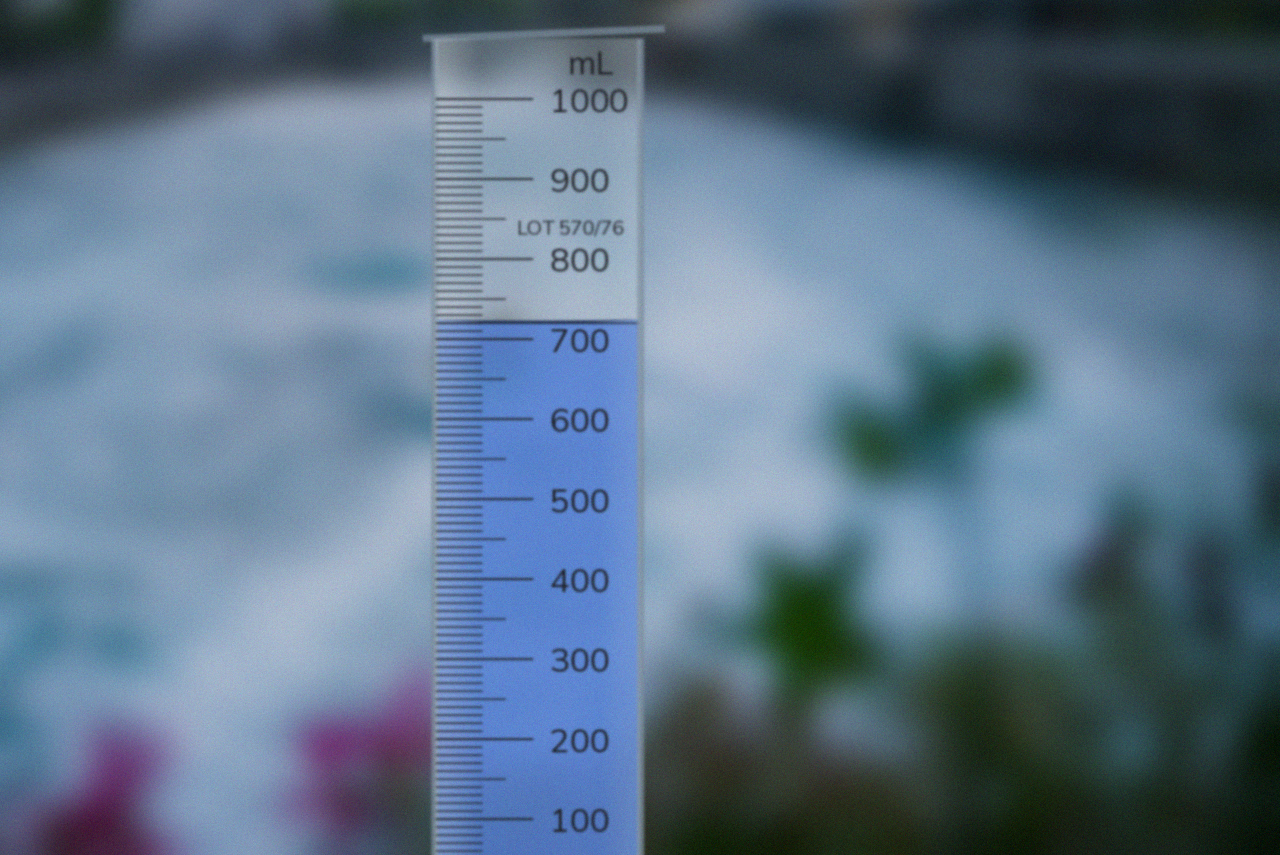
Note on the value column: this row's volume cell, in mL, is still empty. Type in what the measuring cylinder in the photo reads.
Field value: 720 mL
